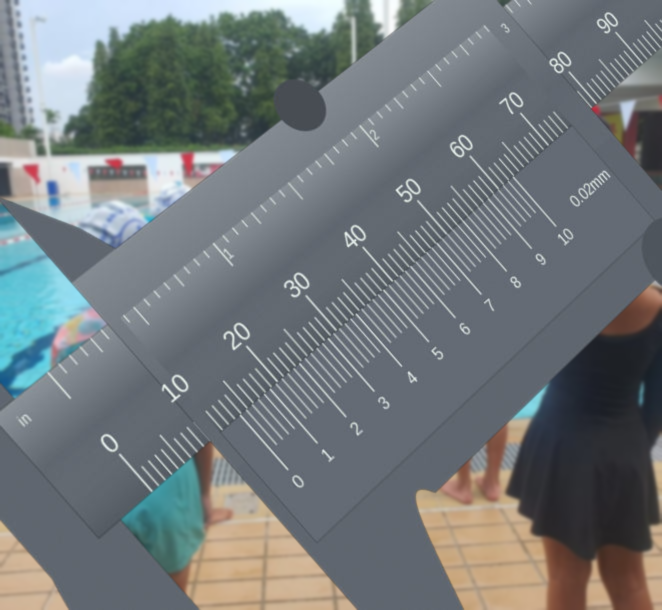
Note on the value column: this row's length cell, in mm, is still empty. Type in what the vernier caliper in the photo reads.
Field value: 13.8 mm
